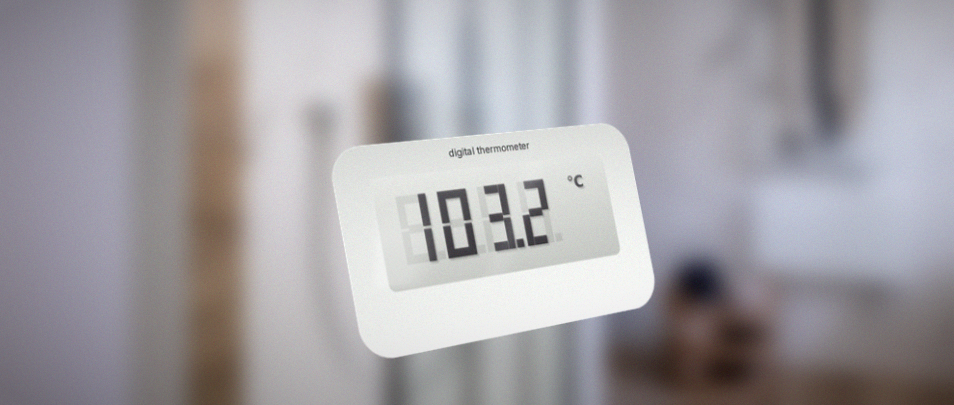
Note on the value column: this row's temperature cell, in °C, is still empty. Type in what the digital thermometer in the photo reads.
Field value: 103.2 °C
